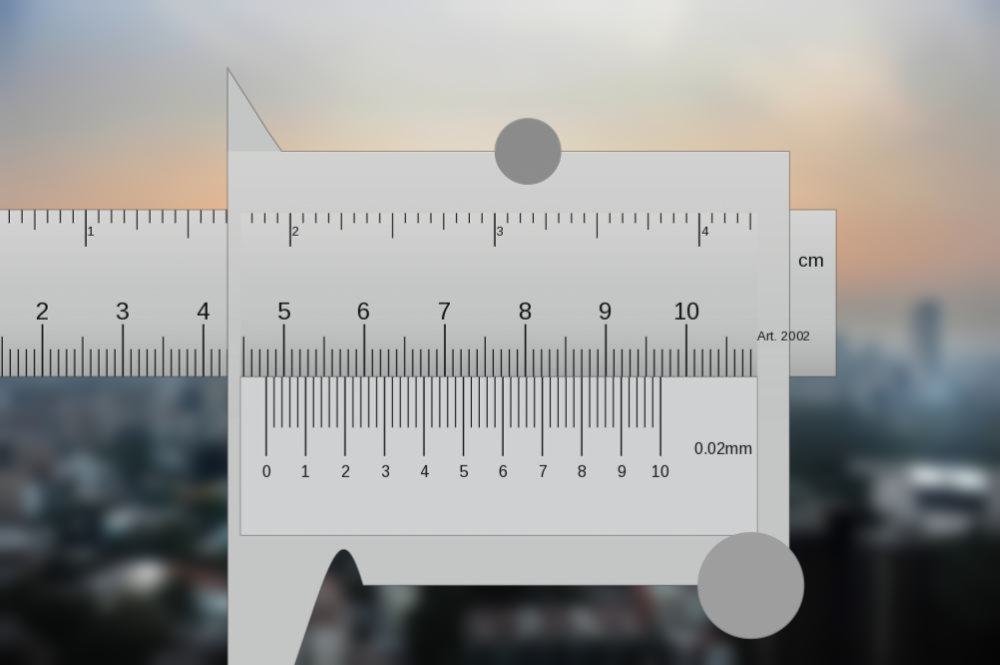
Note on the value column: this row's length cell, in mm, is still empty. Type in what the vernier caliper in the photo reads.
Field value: 47.8 mm
